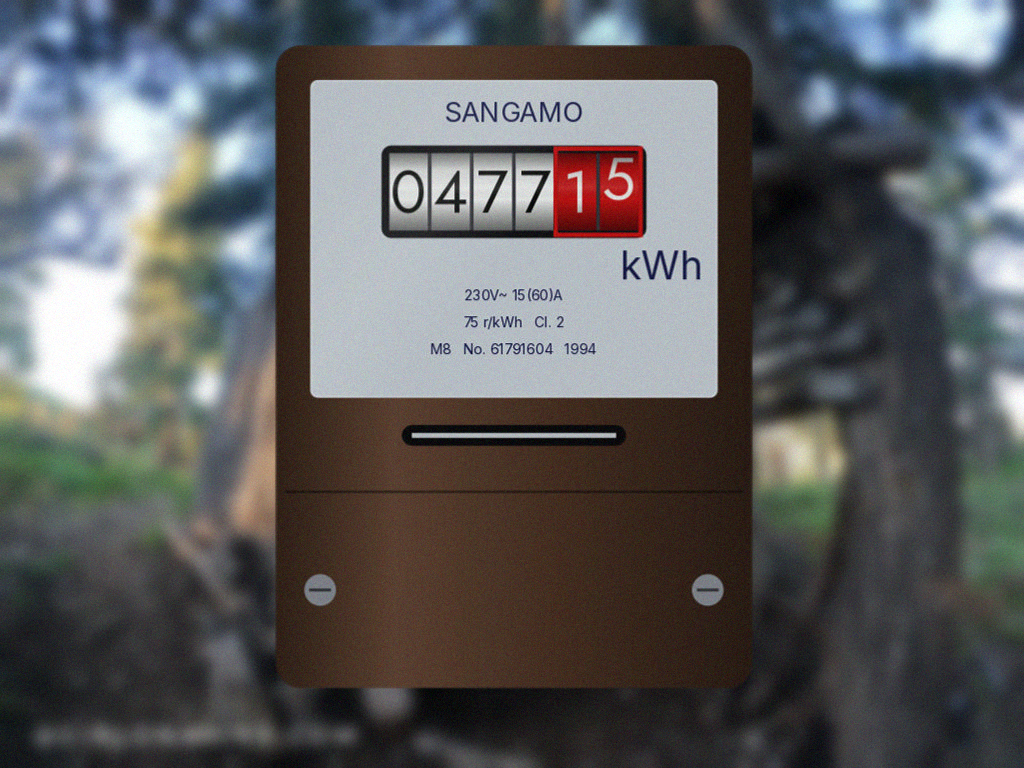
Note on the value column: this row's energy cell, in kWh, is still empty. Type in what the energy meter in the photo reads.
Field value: 477.15 kWh
